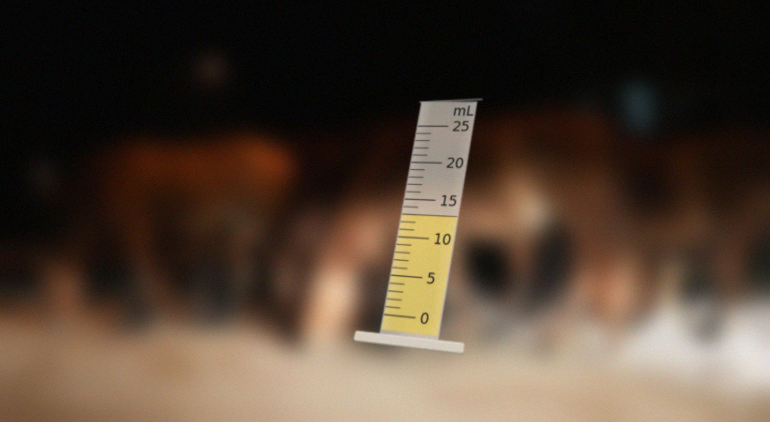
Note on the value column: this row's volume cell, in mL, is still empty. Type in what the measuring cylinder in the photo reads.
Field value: 13 mL
